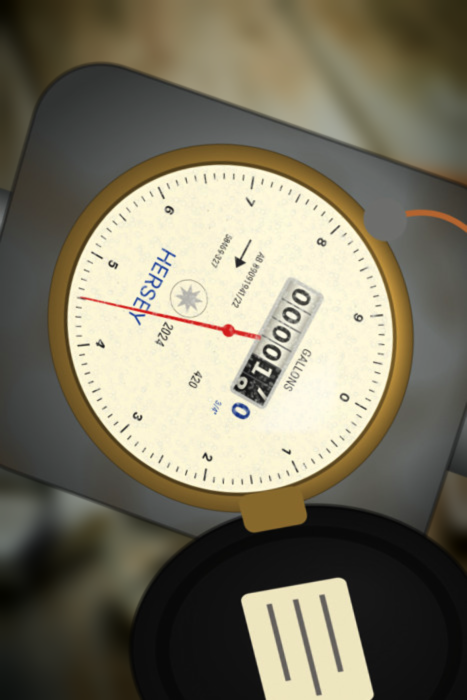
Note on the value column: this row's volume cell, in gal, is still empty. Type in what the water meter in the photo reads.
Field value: 174.5 gal
